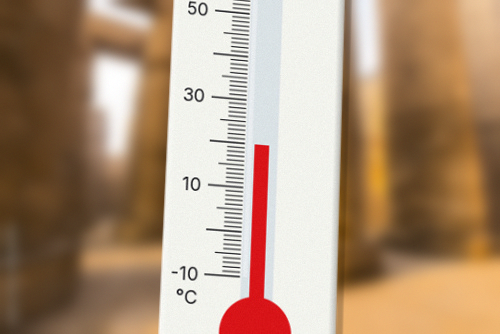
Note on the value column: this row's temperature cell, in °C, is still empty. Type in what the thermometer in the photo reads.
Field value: 20 °C
